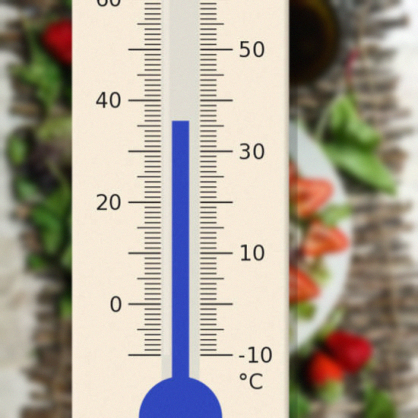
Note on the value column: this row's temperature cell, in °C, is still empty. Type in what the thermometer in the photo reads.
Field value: 36 °C
